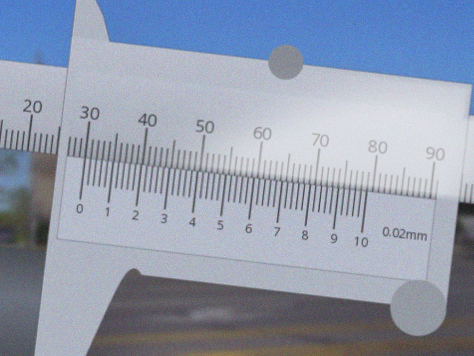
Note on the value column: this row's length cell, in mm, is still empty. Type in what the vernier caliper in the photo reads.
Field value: 30.0 mm
